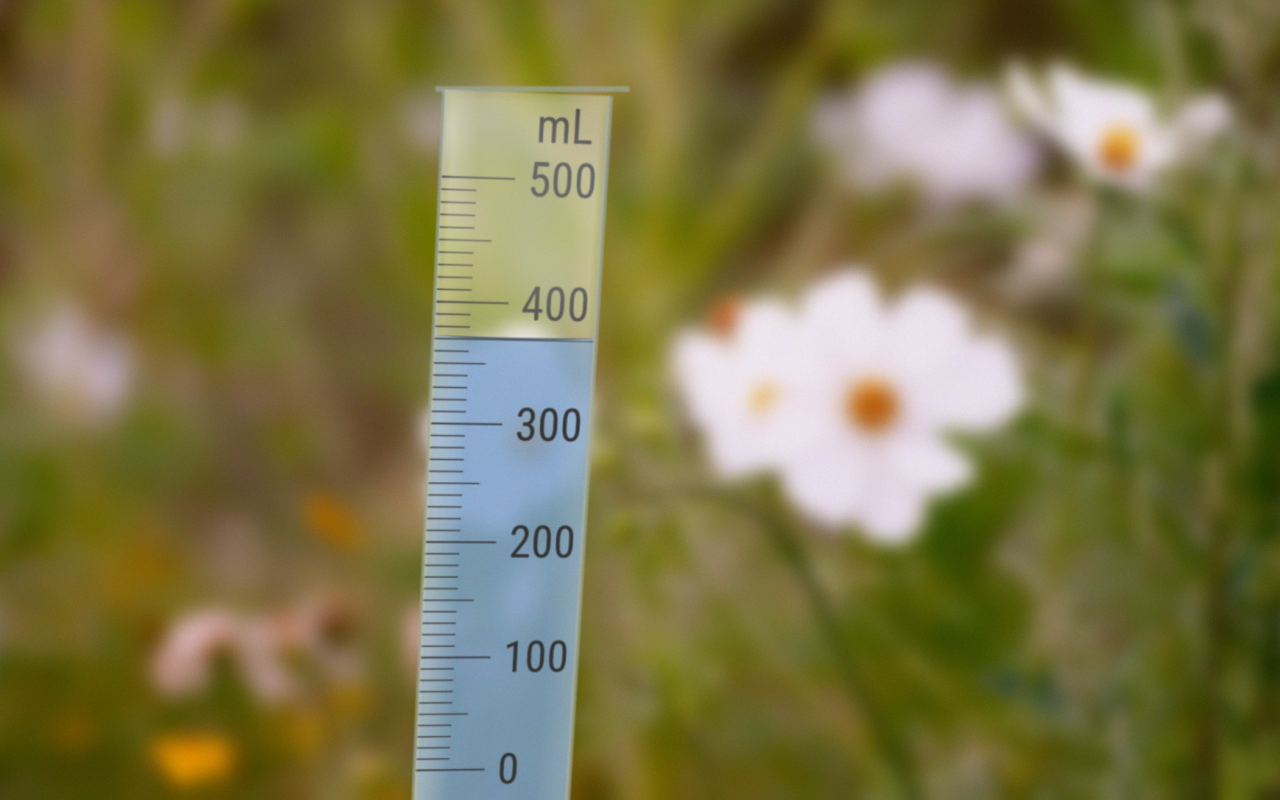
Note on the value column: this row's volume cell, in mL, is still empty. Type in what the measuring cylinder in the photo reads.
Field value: 370 mL
